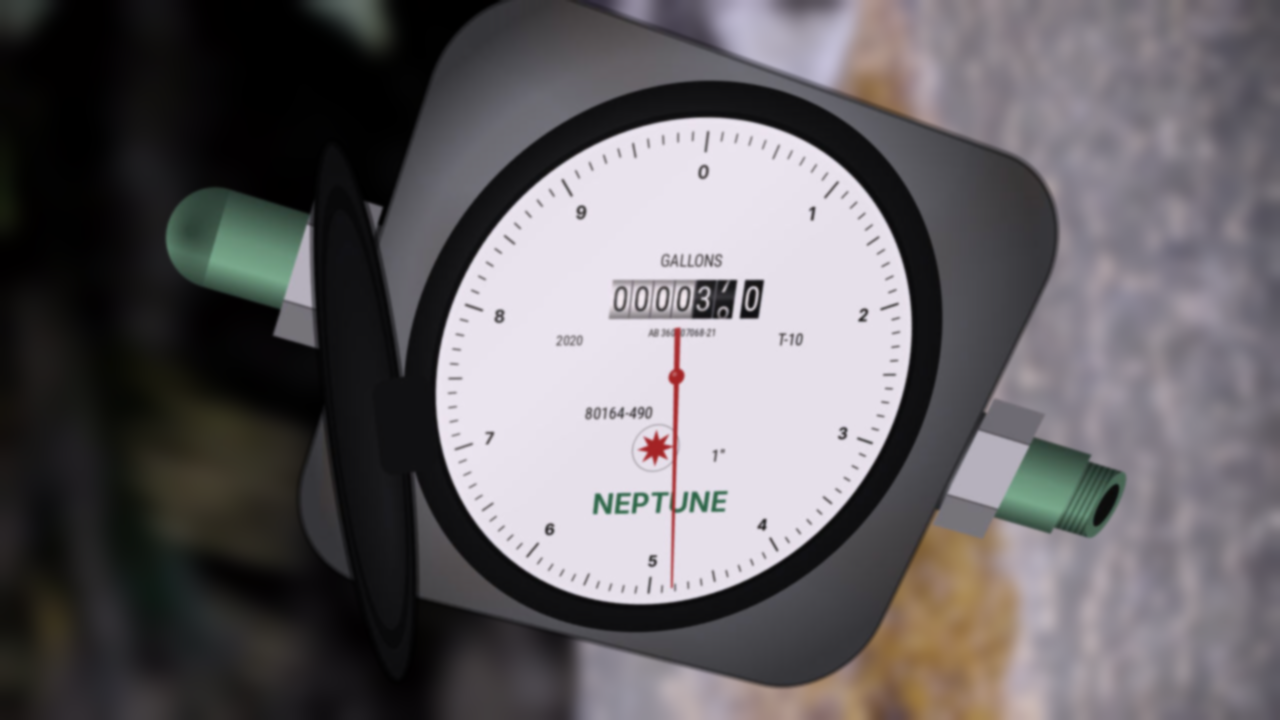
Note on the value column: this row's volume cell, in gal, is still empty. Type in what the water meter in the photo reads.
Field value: 374.8 gal
